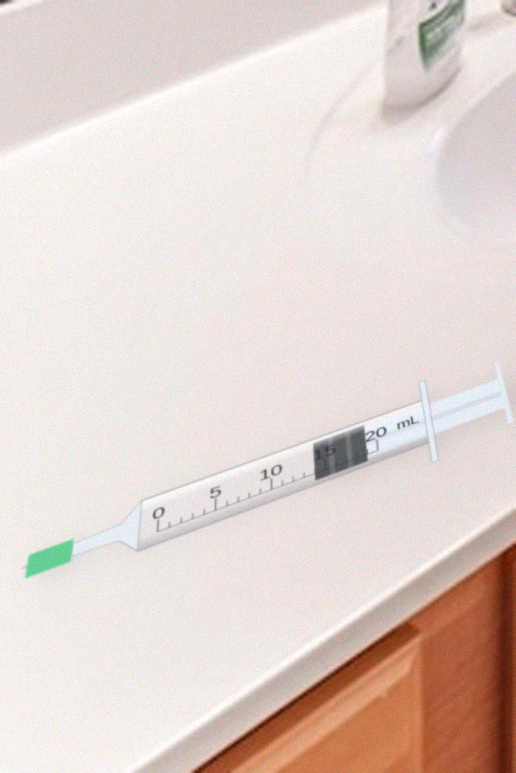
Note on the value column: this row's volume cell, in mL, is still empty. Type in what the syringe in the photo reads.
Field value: 14 mL
